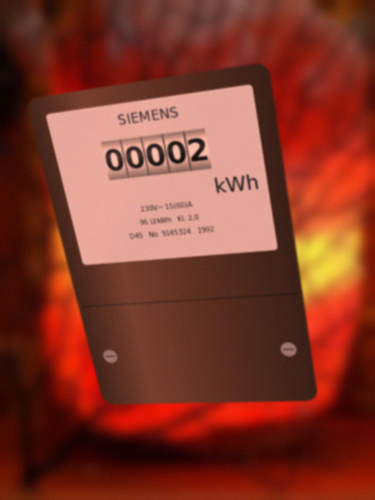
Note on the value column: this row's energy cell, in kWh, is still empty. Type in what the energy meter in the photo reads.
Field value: 2 kWh
